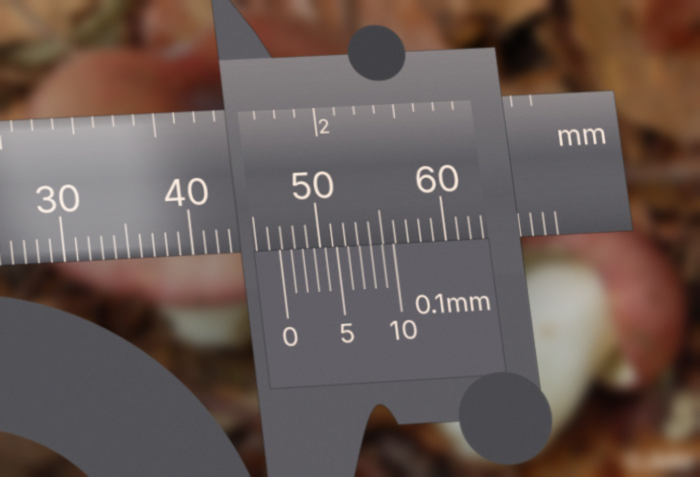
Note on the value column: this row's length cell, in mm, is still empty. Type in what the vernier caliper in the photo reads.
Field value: 46.8 mm
